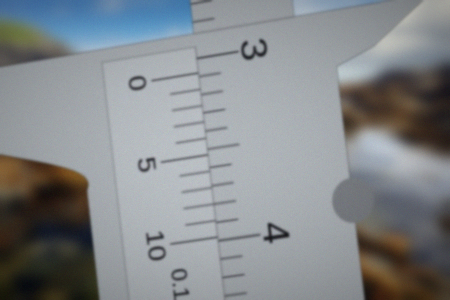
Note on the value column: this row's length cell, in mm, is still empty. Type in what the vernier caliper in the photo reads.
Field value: 30.8 mm
